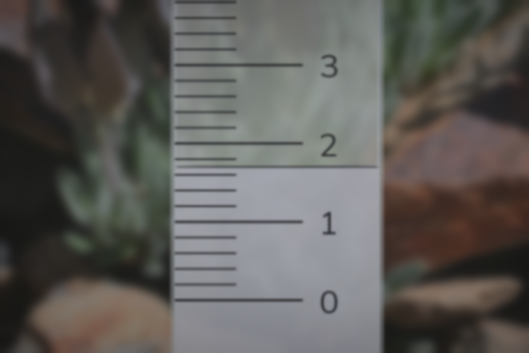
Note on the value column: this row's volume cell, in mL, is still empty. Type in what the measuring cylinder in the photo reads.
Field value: 1.7 mL
